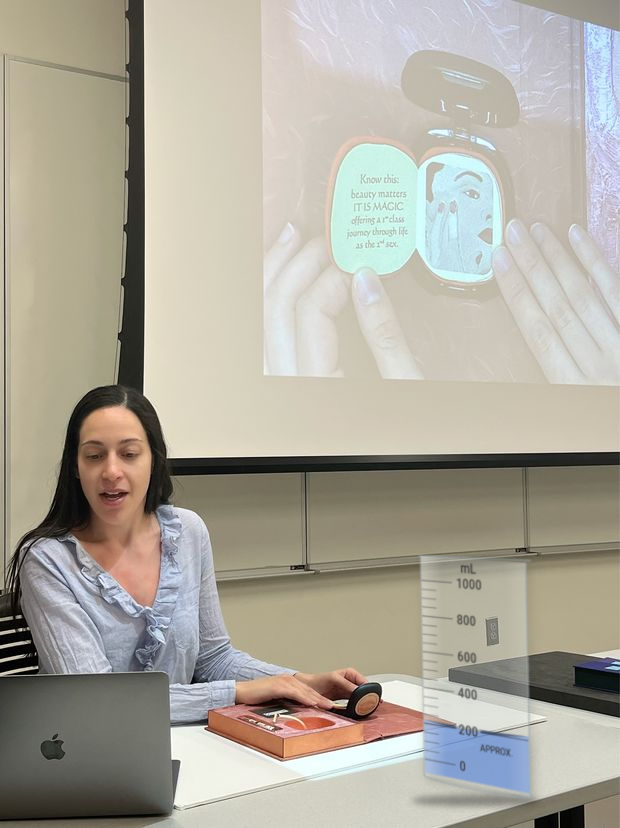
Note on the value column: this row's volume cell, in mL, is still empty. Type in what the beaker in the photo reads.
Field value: 200 mL
